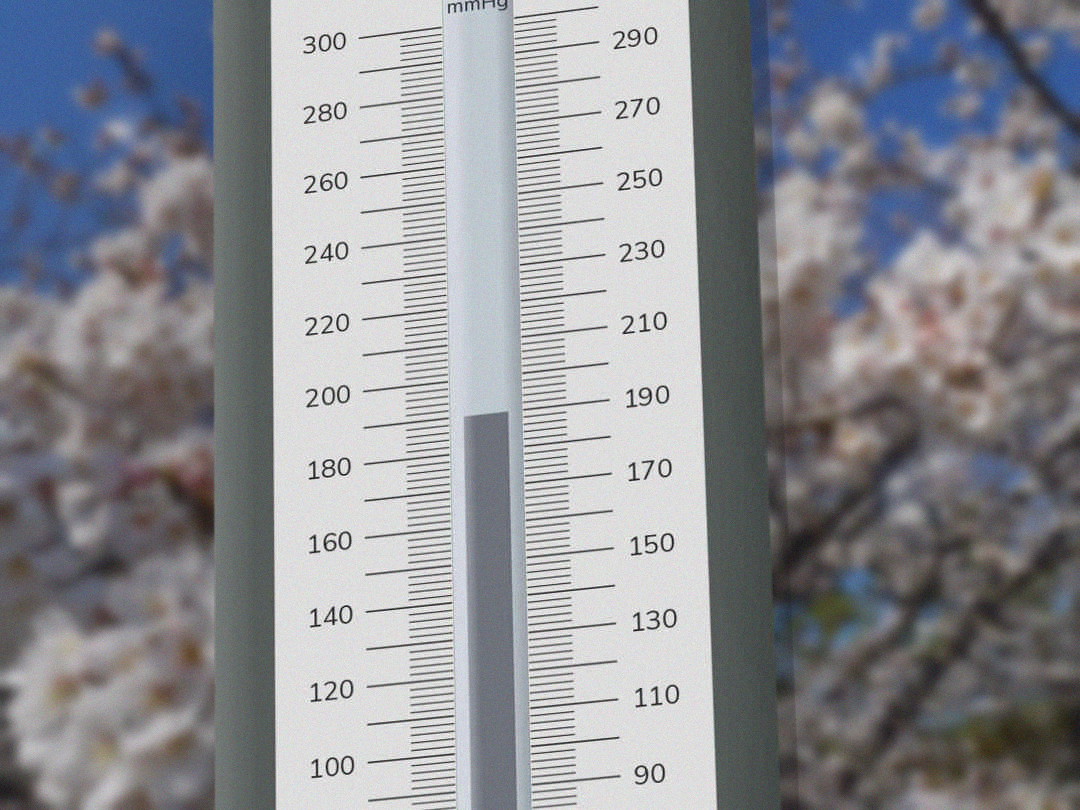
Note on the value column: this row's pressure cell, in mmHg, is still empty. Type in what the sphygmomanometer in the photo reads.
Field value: 190 mmHg
